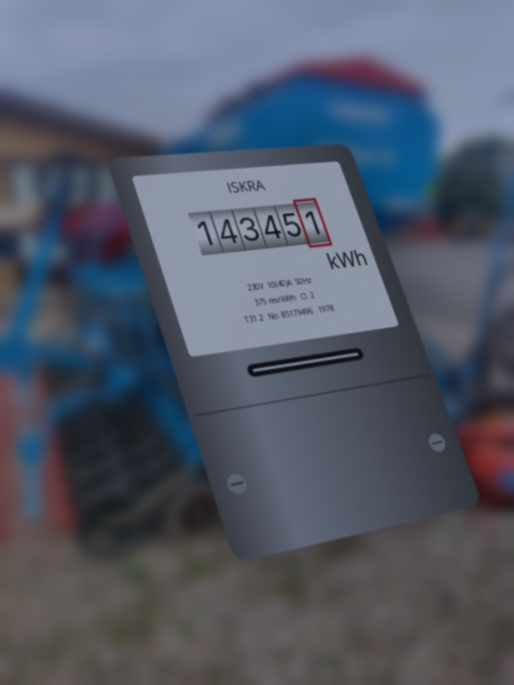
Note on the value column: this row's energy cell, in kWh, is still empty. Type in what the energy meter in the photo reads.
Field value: 14345.1 kWh
